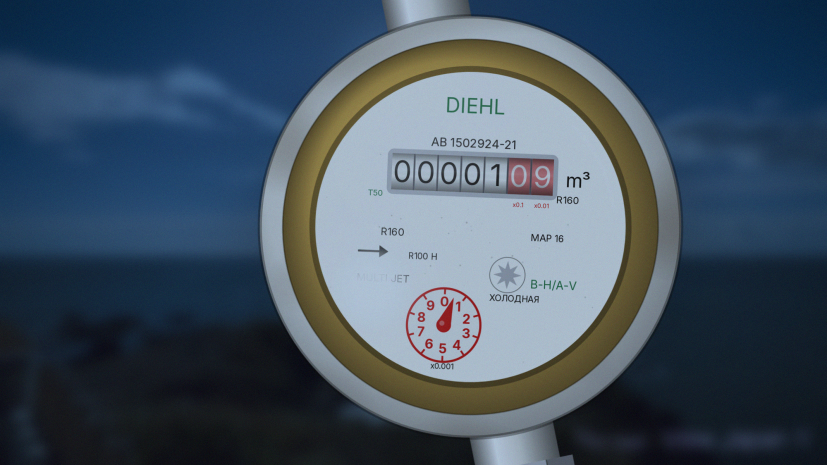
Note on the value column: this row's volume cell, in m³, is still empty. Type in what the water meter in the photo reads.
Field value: 1.090 m³
